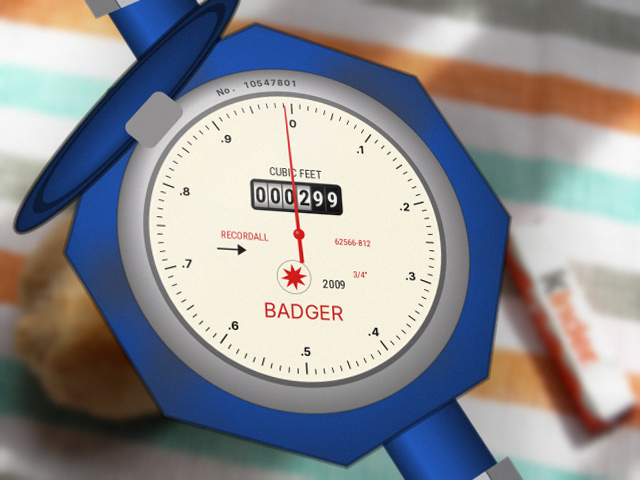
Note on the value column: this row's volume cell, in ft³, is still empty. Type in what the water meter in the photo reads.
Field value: 298.99 ft³
